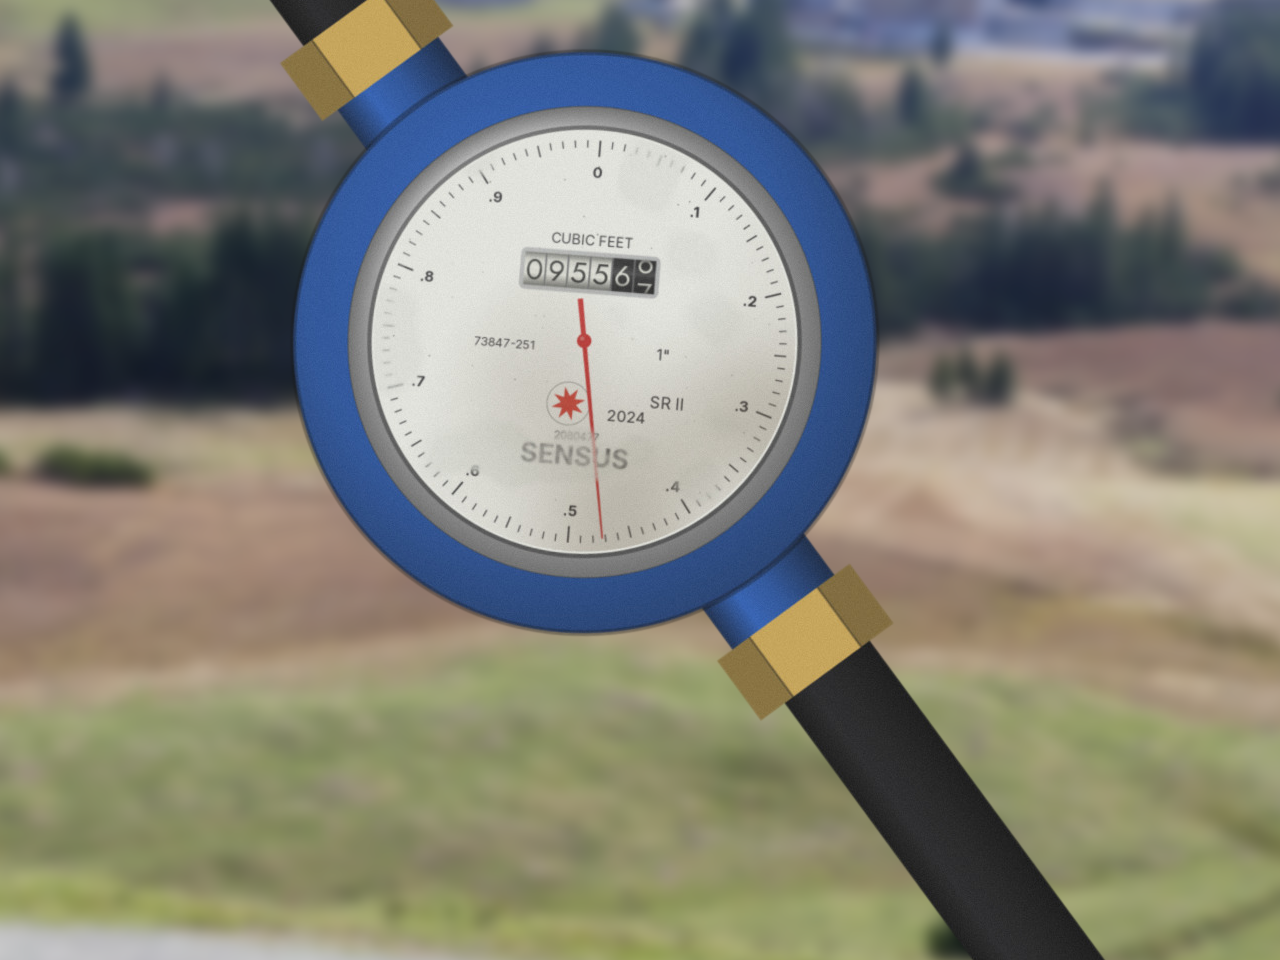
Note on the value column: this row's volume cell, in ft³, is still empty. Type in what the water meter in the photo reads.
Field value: 95566.47 ft³
